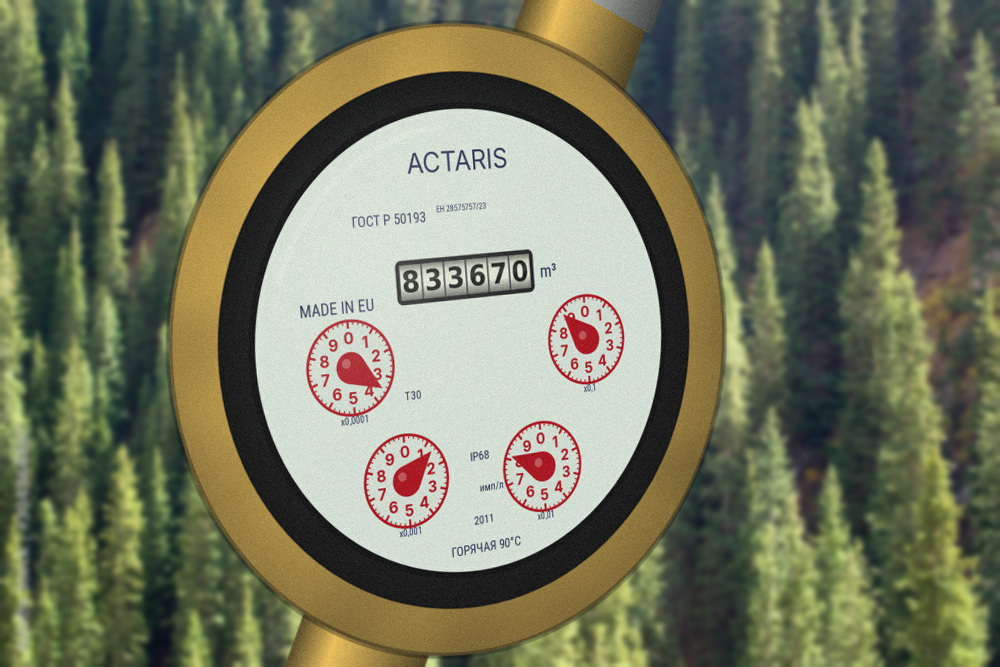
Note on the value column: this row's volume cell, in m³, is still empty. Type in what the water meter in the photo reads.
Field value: 833670.8813 m³
